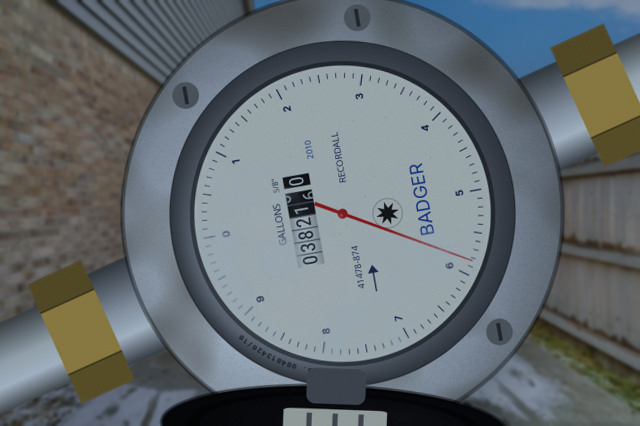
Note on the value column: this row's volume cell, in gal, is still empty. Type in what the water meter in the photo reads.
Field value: 382155.8 gal
